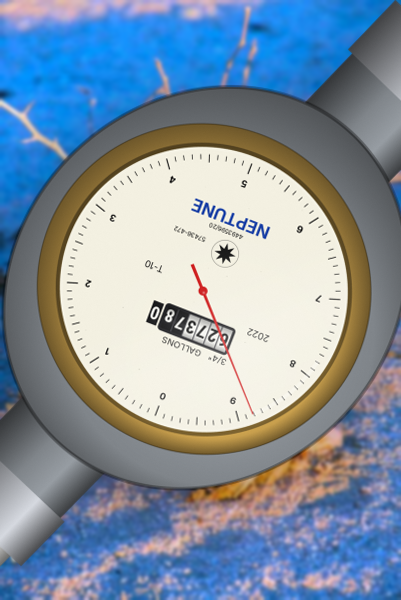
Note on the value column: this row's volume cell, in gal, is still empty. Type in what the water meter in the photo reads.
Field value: 6273778.8 gal
